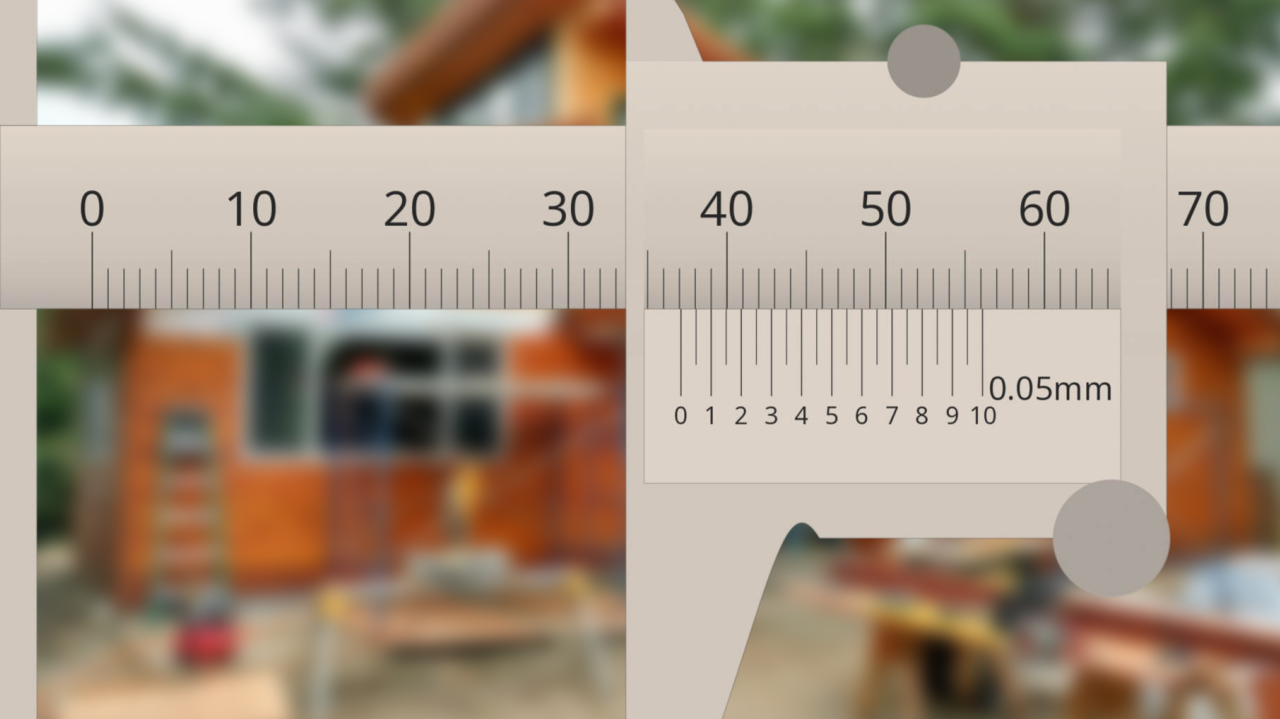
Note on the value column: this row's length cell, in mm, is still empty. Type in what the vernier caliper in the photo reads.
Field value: 37.1 mm
